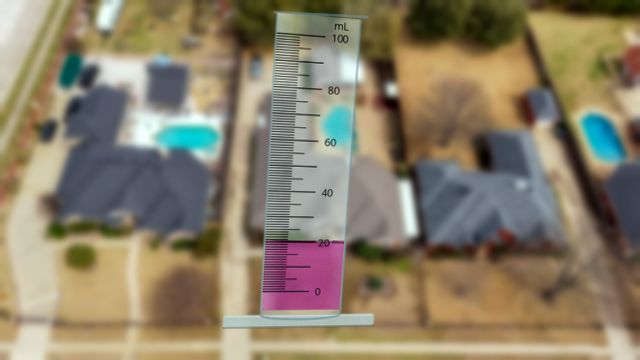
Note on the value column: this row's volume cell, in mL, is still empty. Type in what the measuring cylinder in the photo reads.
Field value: 20 mL
